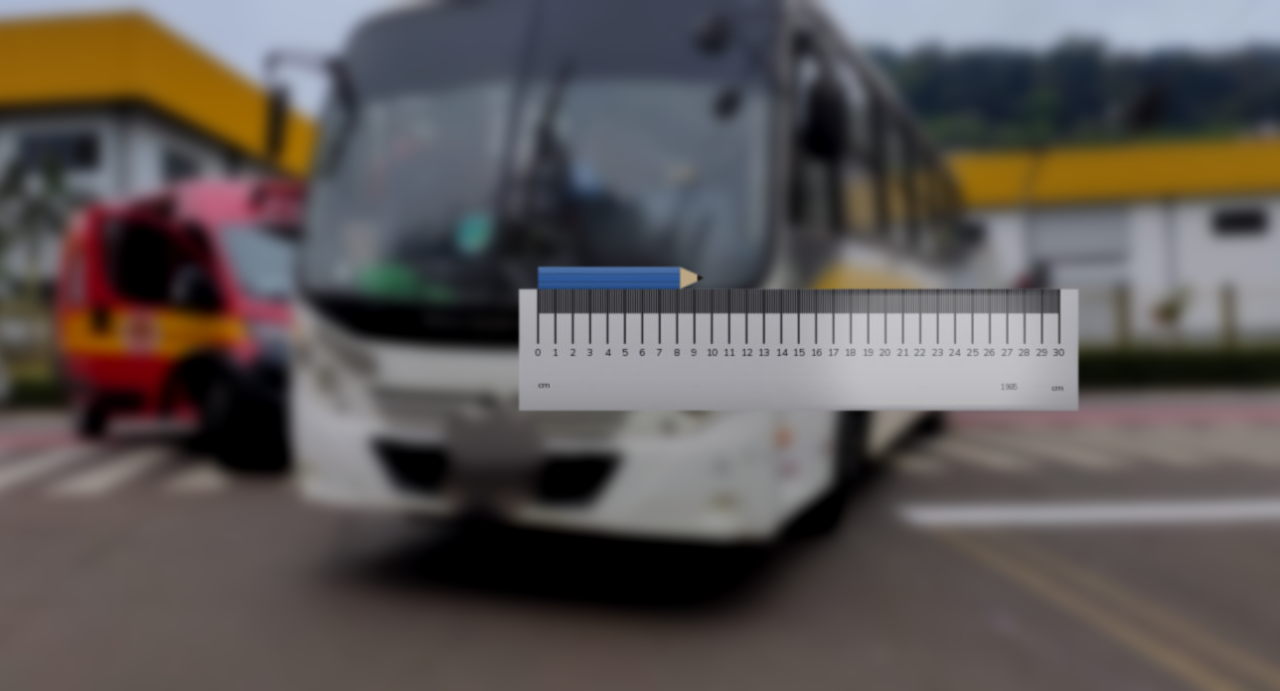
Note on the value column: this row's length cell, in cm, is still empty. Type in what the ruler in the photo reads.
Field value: 9.5 cm
